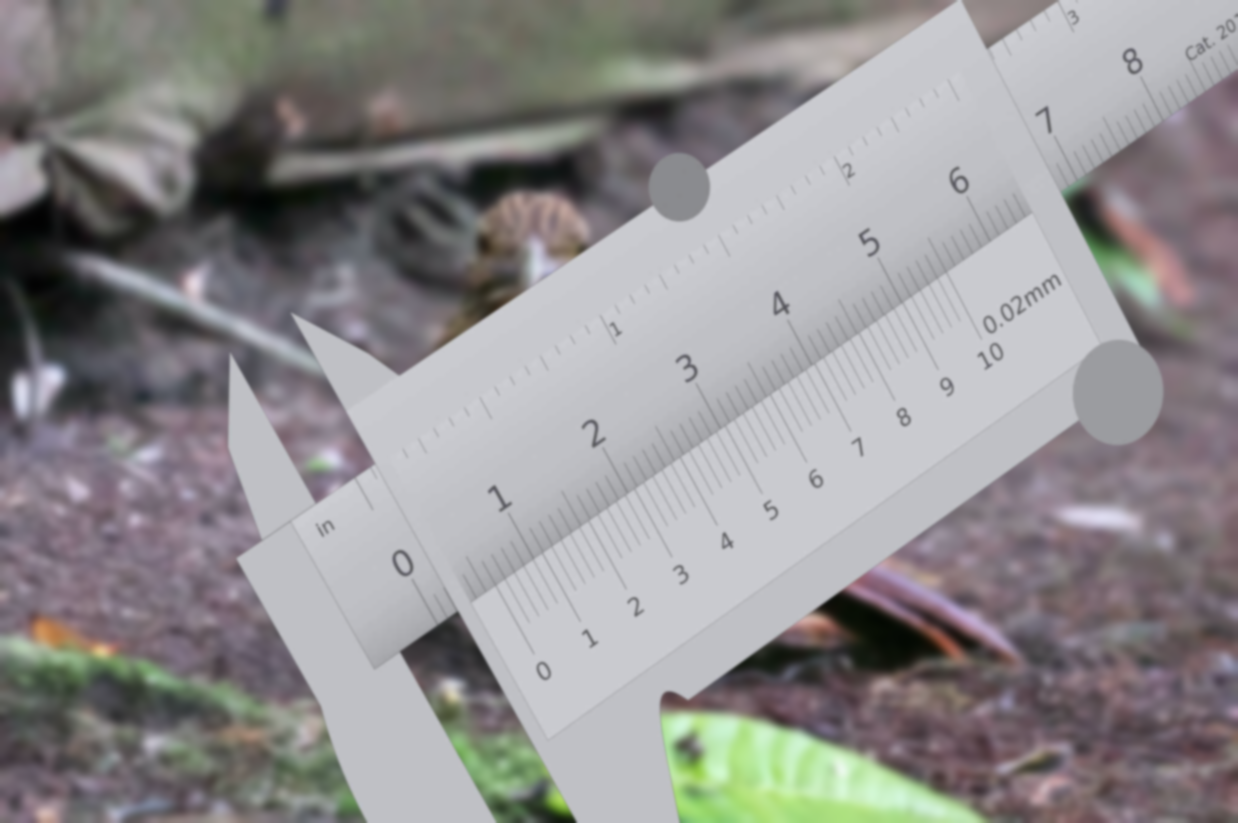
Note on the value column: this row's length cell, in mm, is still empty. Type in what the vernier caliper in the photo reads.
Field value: 6.0 mm
